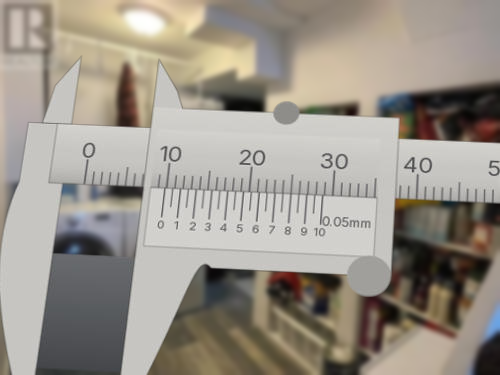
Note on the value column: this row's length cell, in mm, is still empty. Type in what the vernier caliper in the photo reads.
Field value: 9.8 mm
